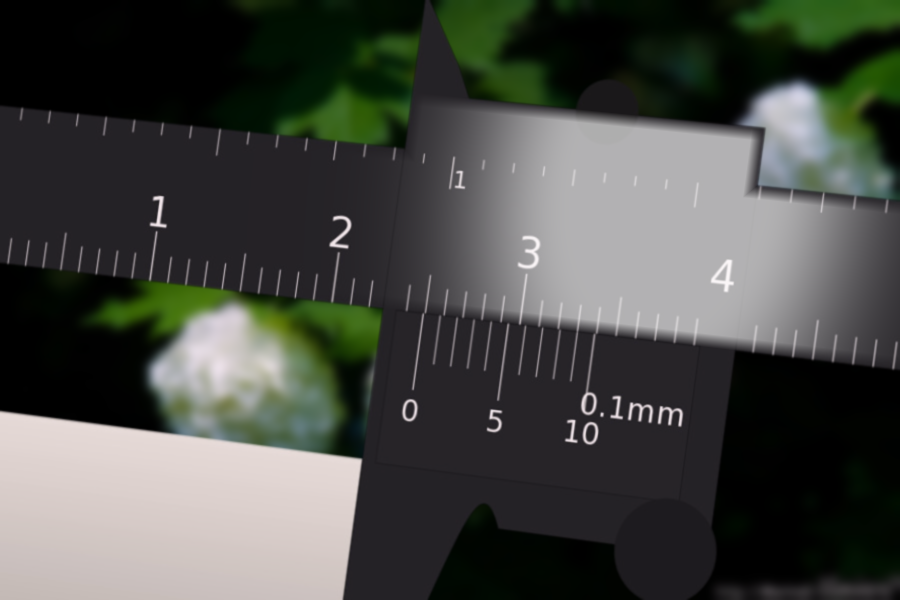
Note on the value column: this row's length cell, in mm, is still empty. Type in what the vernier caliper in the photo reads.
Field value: 24.9 mm
